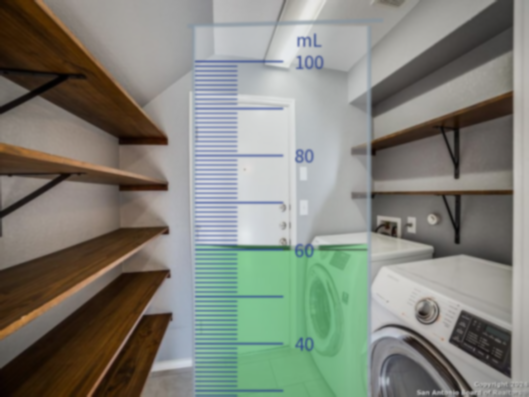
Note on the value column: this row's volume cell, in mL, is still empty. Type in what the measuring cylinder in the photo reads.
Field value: 60 mL
